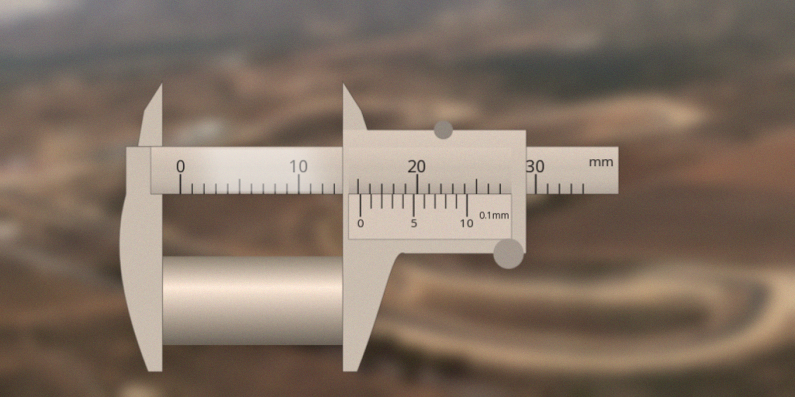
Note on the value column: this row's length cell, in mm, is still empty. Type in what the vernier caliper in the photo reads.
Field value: 15.2 mm
